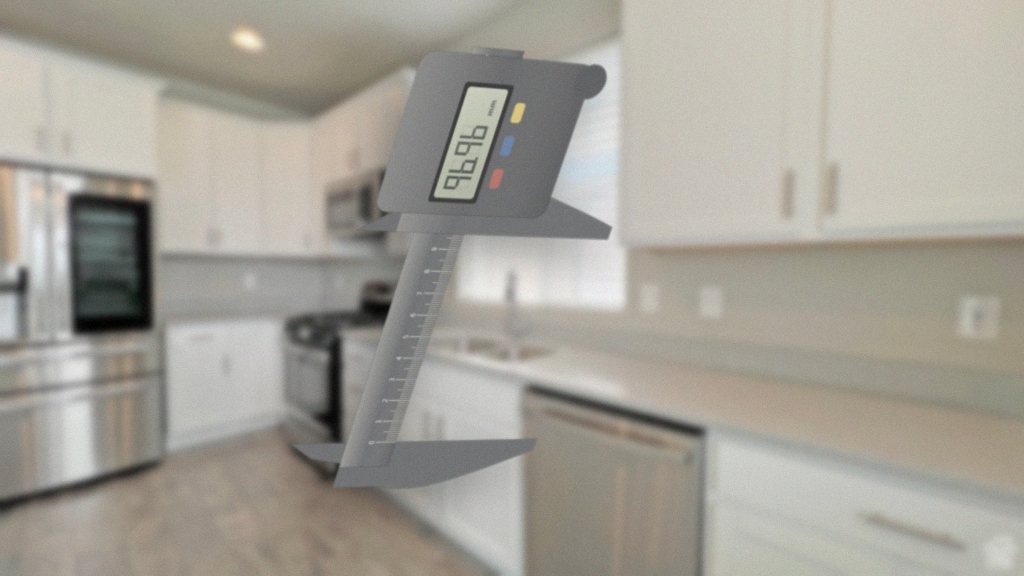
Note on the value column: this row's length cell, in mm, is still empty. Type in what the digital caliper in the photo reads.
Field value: 96.96 mm
